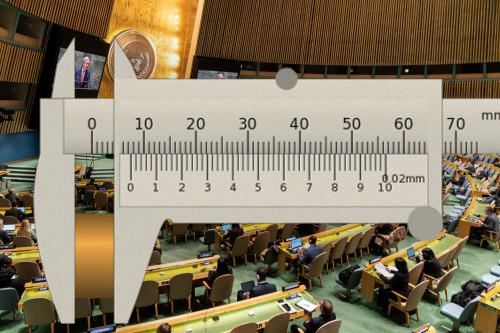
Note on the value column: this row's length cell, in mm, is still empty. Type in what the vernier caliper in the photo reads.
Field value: 7.5 mm
